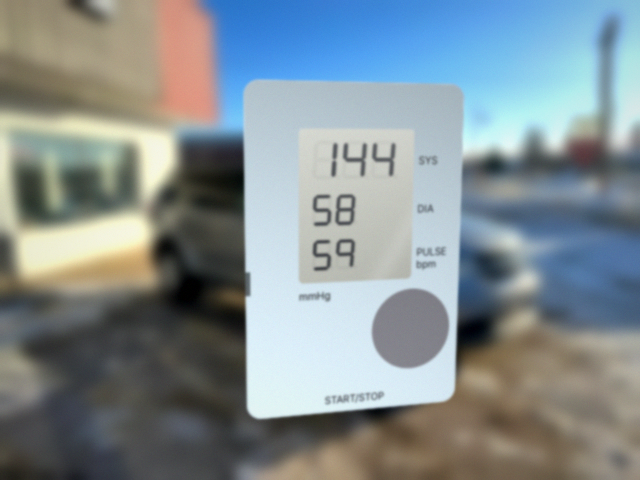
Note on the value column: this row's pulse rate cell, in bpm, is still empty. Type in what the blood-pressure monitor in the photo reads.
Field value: 59 bpm
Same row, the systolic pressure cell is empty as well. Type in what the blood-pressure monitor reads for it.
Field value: 144 mmHg
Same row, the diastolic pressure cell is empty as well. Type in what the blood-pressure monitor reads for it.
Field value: 58 mmHg
